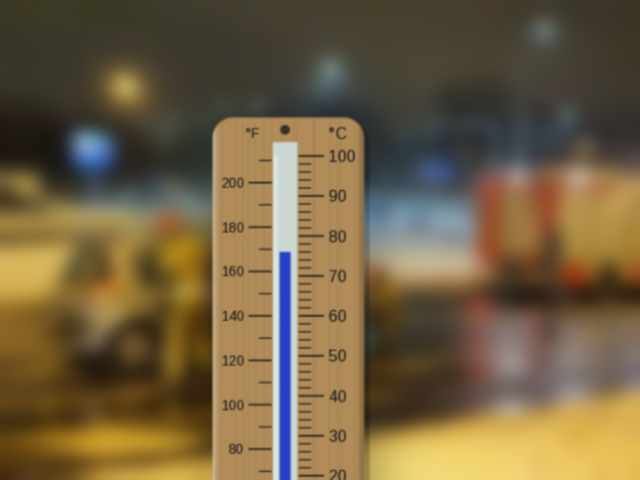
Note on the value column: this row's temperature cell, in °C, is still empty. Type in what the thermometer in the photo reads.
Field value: 76 °C
